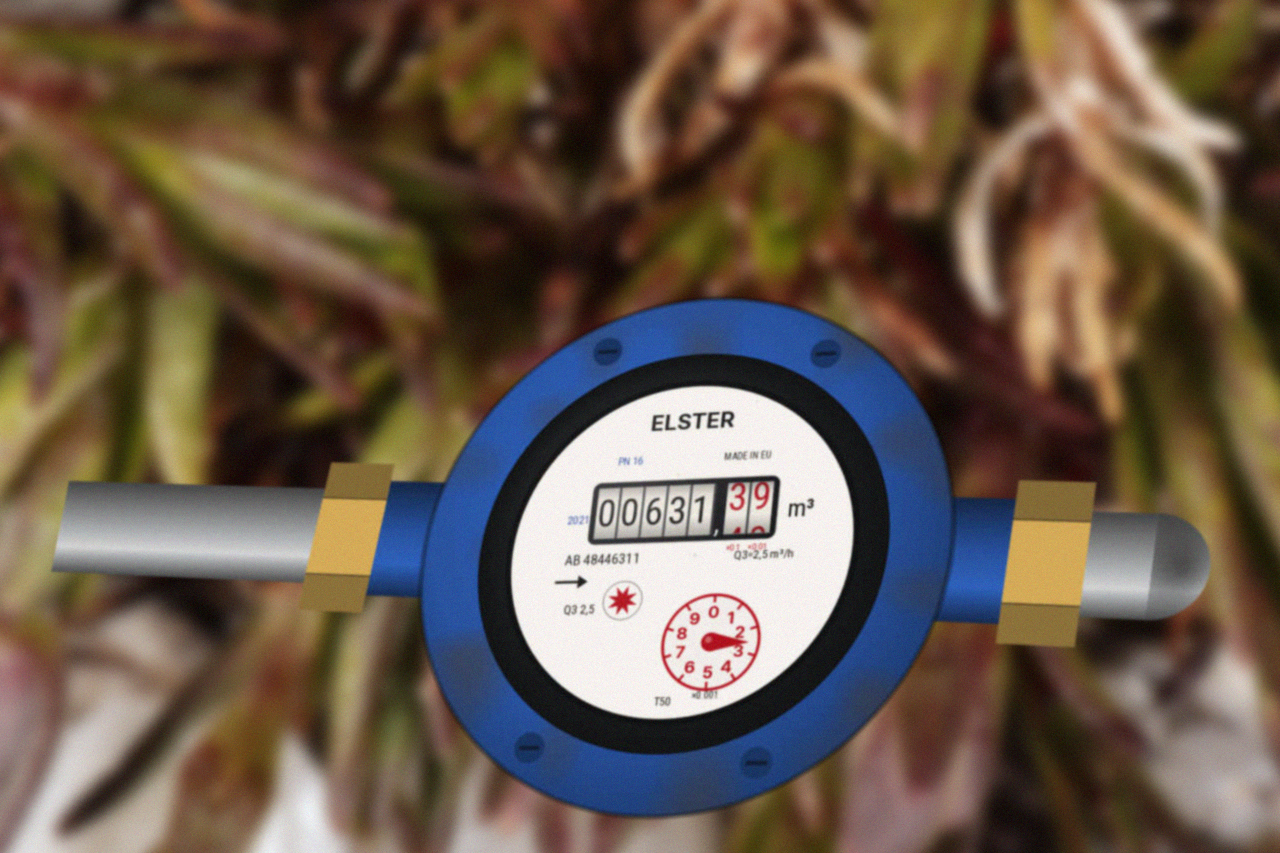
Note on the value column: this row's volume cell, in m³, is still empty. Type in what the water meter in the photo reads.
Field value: 631.392 m³
